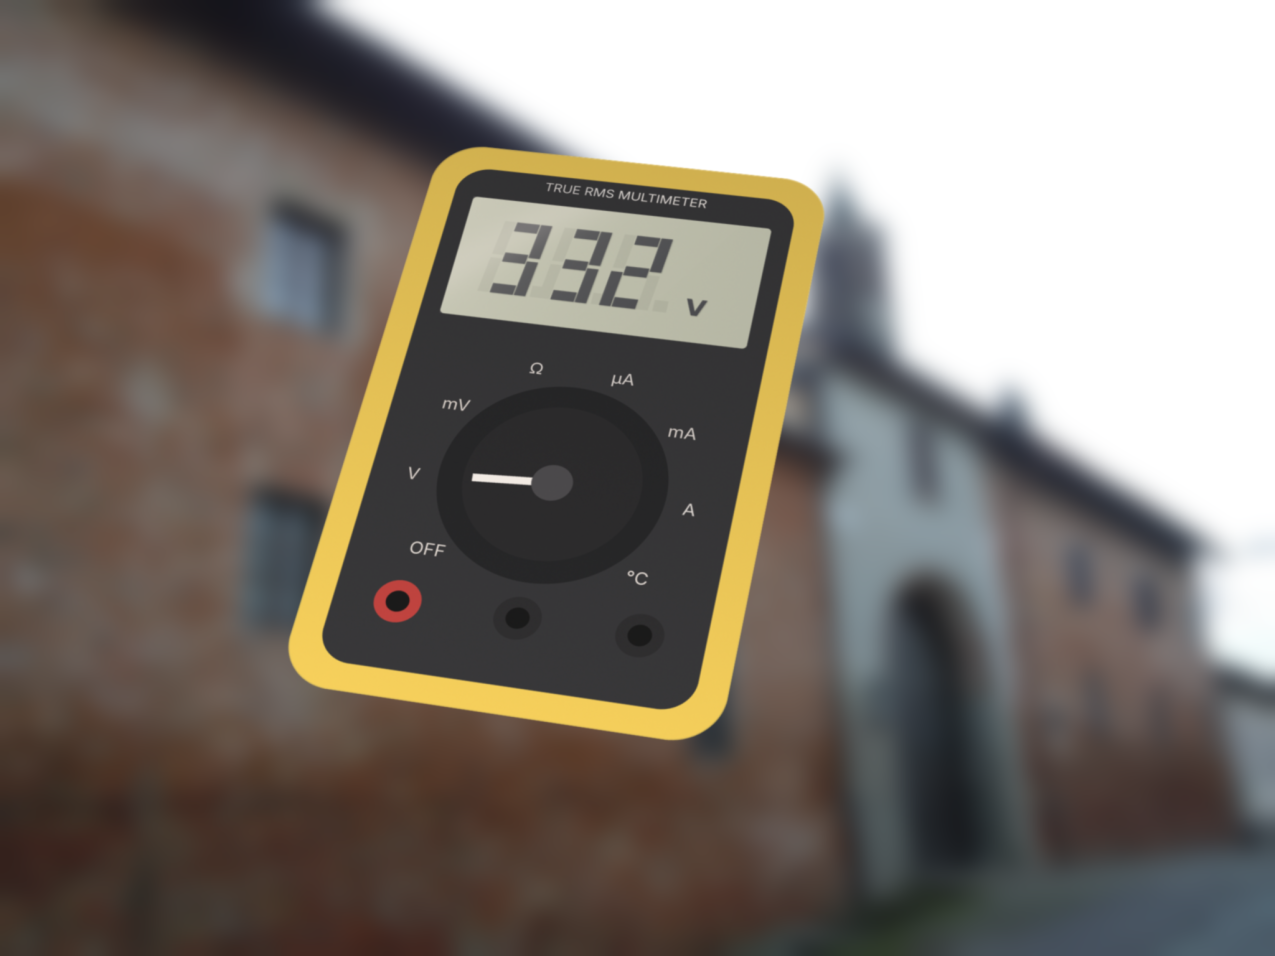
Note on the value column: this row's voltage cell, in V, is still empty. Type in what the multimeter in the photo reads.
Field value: 332 V
